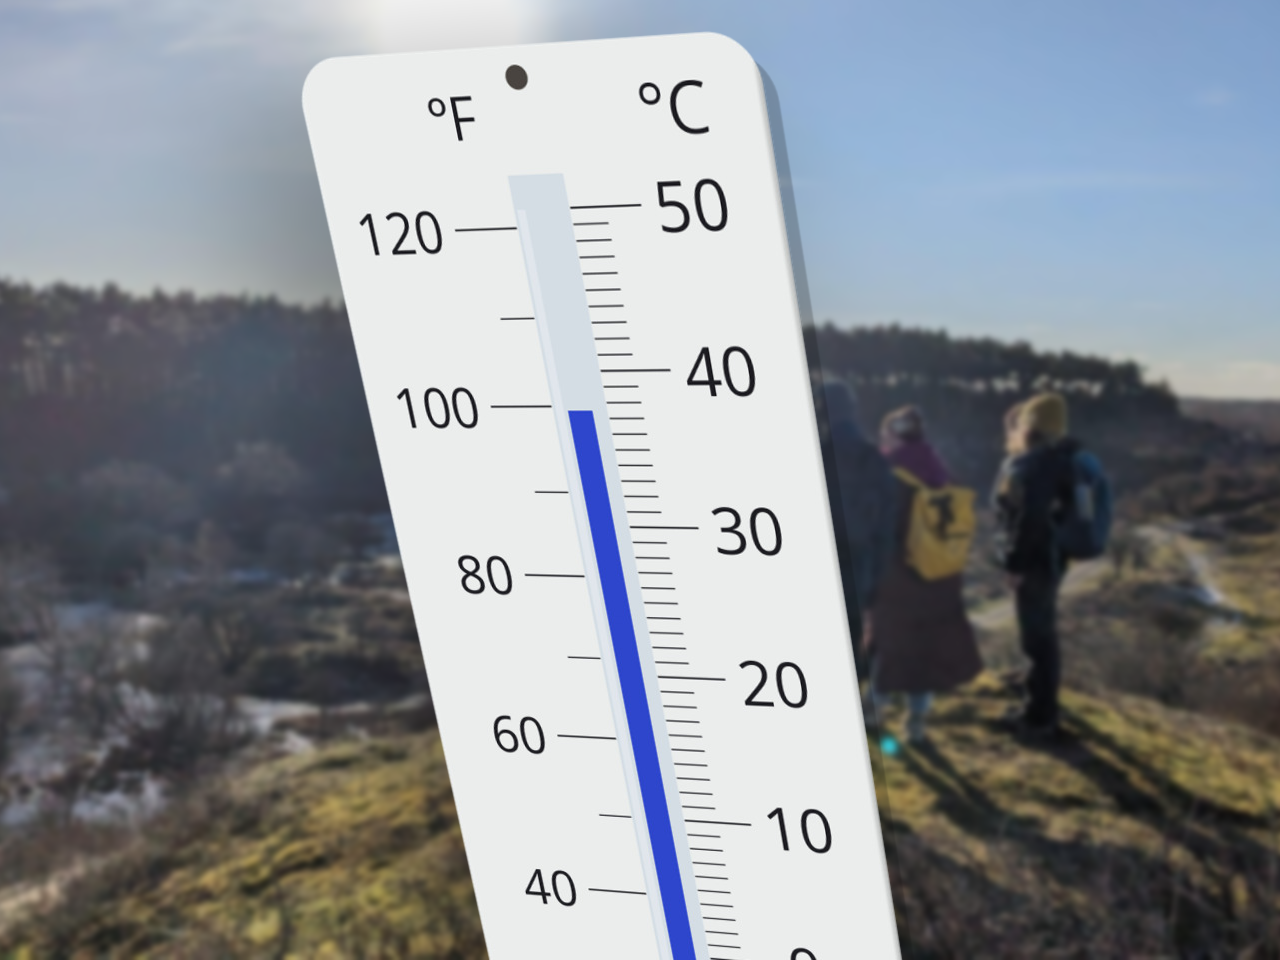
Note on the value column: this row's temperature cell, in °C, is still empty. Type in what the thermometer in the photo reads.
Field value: 37.5 °C
